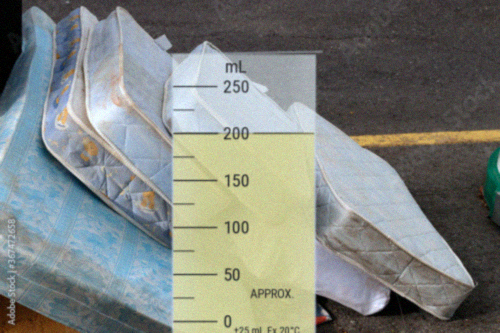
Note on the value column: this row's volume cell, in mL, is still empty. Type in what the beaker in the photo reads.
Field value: 200 mL
